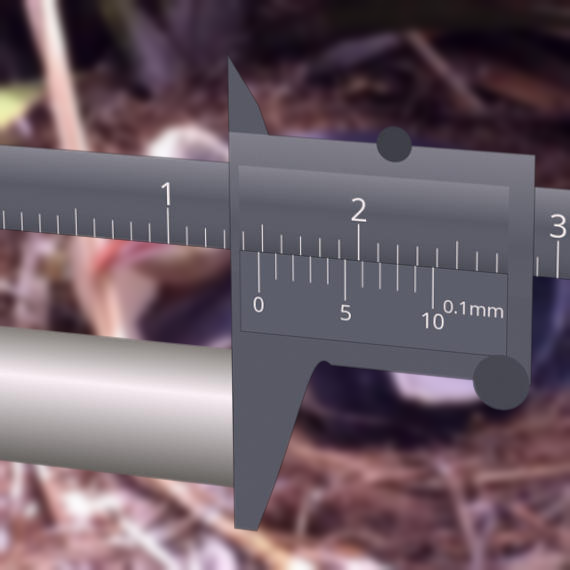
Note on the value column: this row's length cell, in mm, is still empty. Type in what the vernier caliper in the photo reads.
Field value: 14.8 mm
